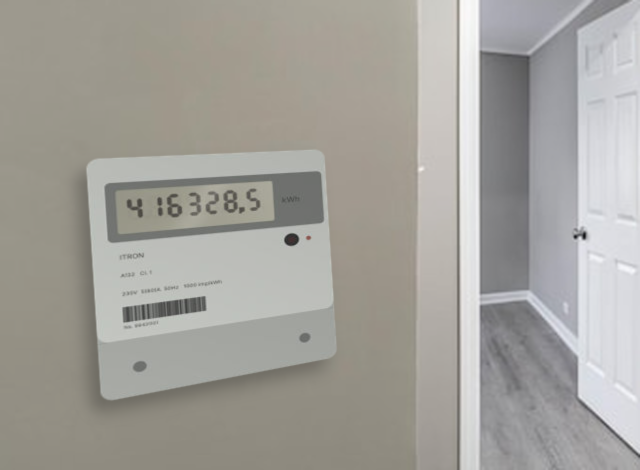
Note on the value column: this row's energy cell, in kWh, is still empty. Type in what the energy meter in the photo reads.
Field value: 416328.5 kWh
